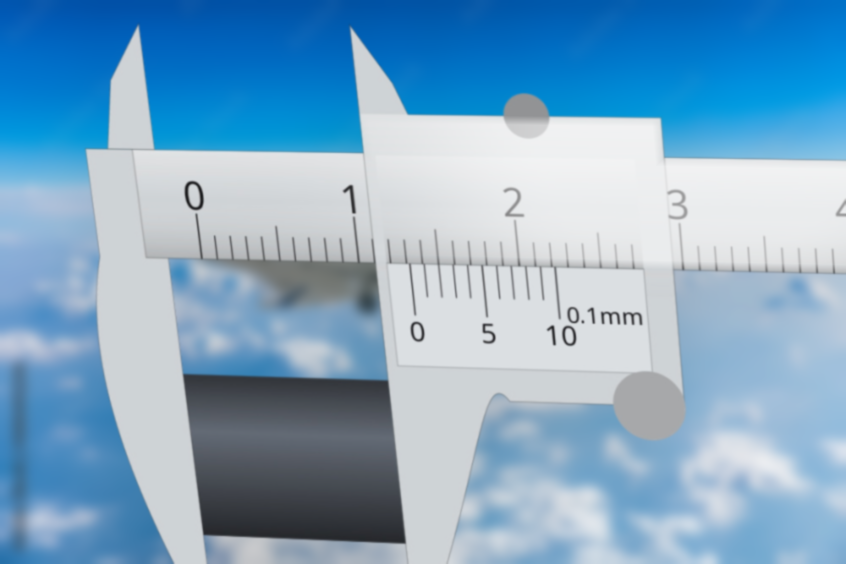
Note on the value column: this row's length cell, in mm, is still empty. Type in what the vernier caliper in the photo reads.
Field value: 13.2 mm
